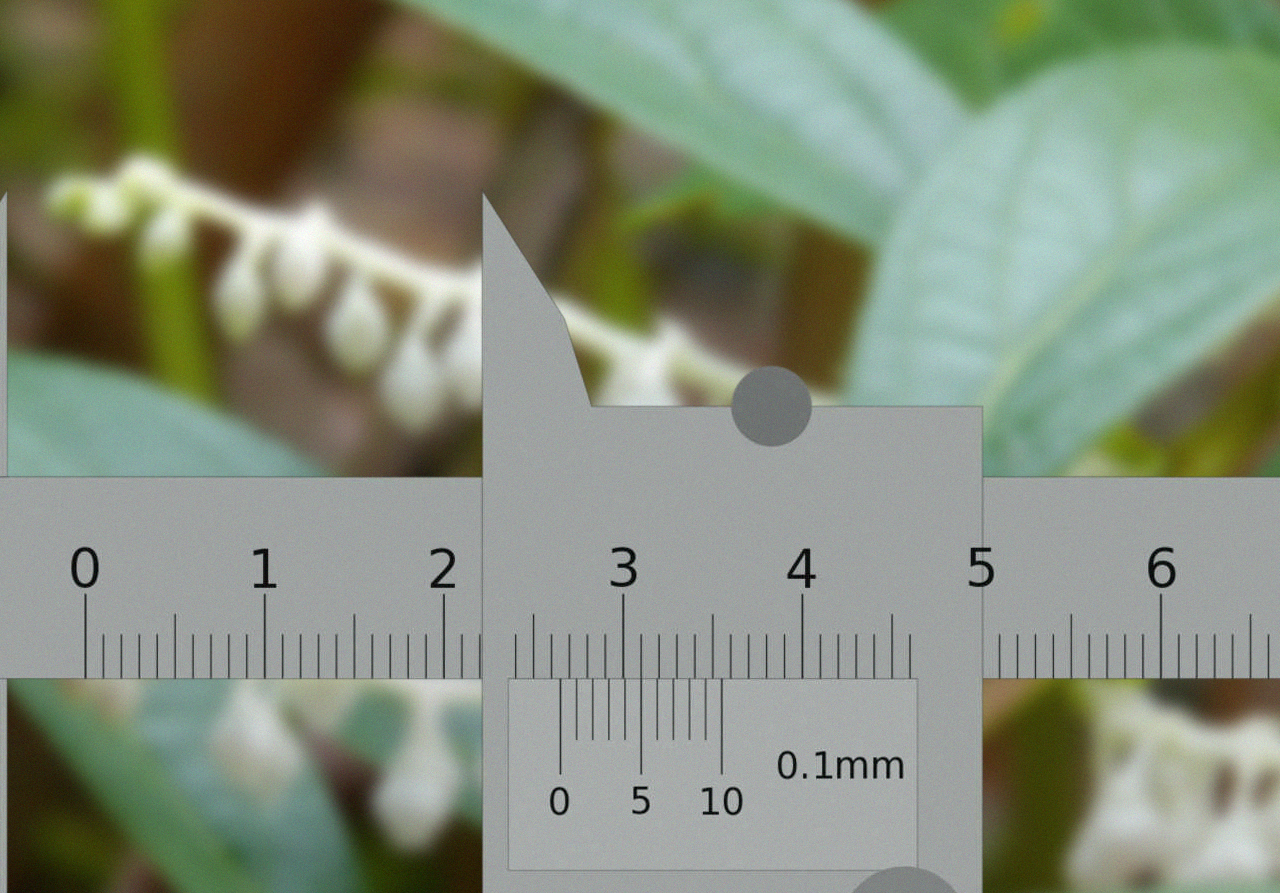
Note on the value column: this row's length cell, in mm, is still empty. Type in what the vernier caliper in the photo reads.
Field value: 26.5 mm
